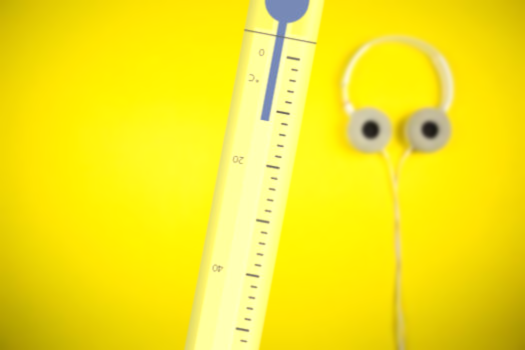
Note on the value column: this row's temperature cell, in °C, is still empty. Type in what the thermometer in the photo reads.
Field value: 12 °C
